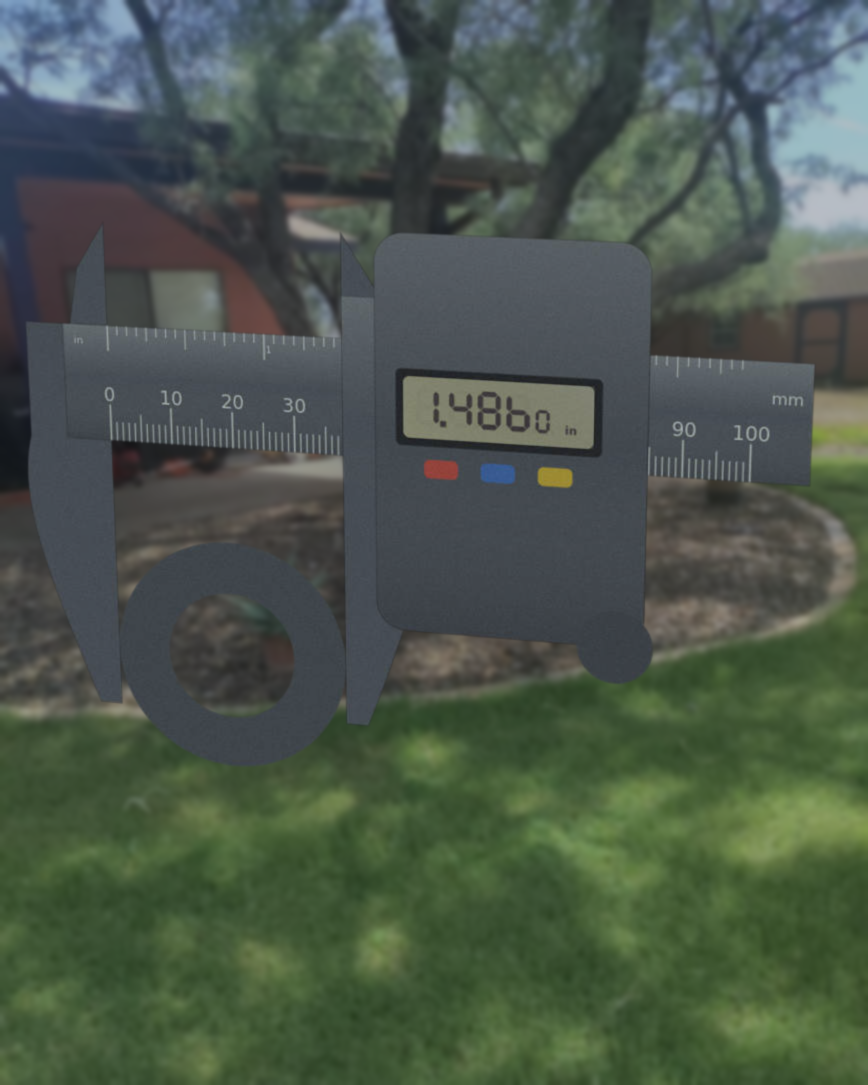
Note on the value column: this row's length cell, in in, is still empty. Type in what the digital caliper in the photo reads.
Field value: 1.4860 in
